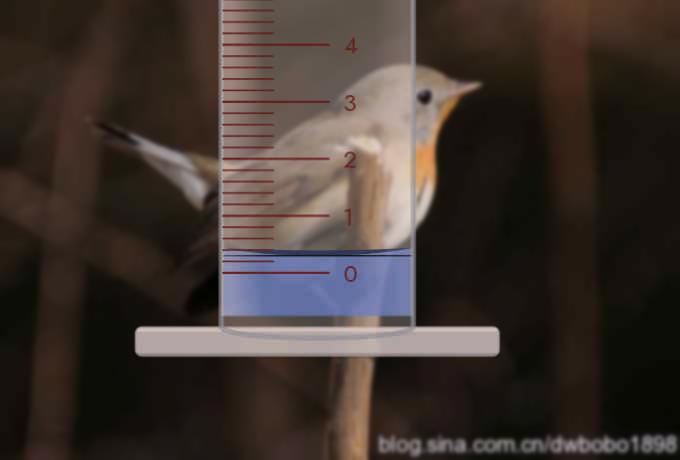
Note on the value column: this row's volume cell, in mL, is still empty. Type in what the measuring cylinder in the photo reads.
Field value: 0.3 mL
